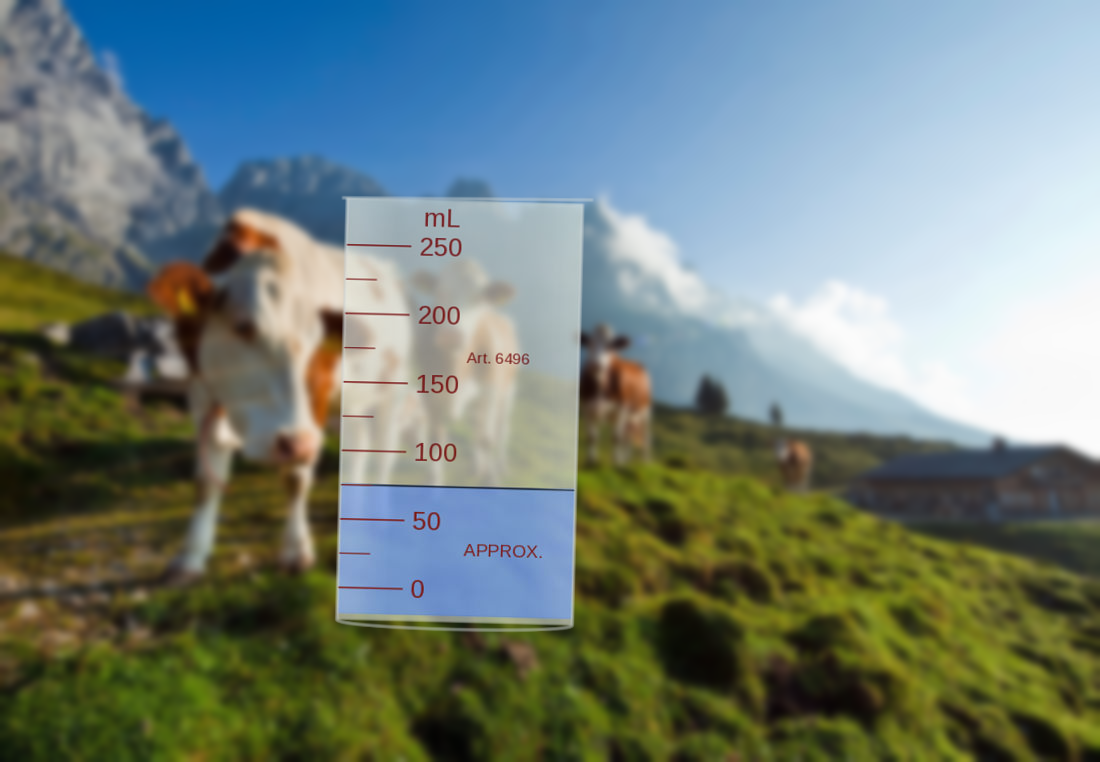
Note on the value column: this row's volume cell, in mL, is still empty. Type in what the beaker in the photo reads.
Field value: 75 mL
